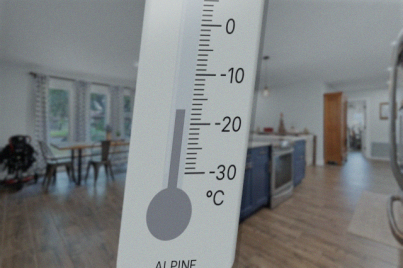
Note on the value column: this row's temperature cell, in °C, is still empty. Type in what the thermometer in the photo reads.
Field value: -17 °C
